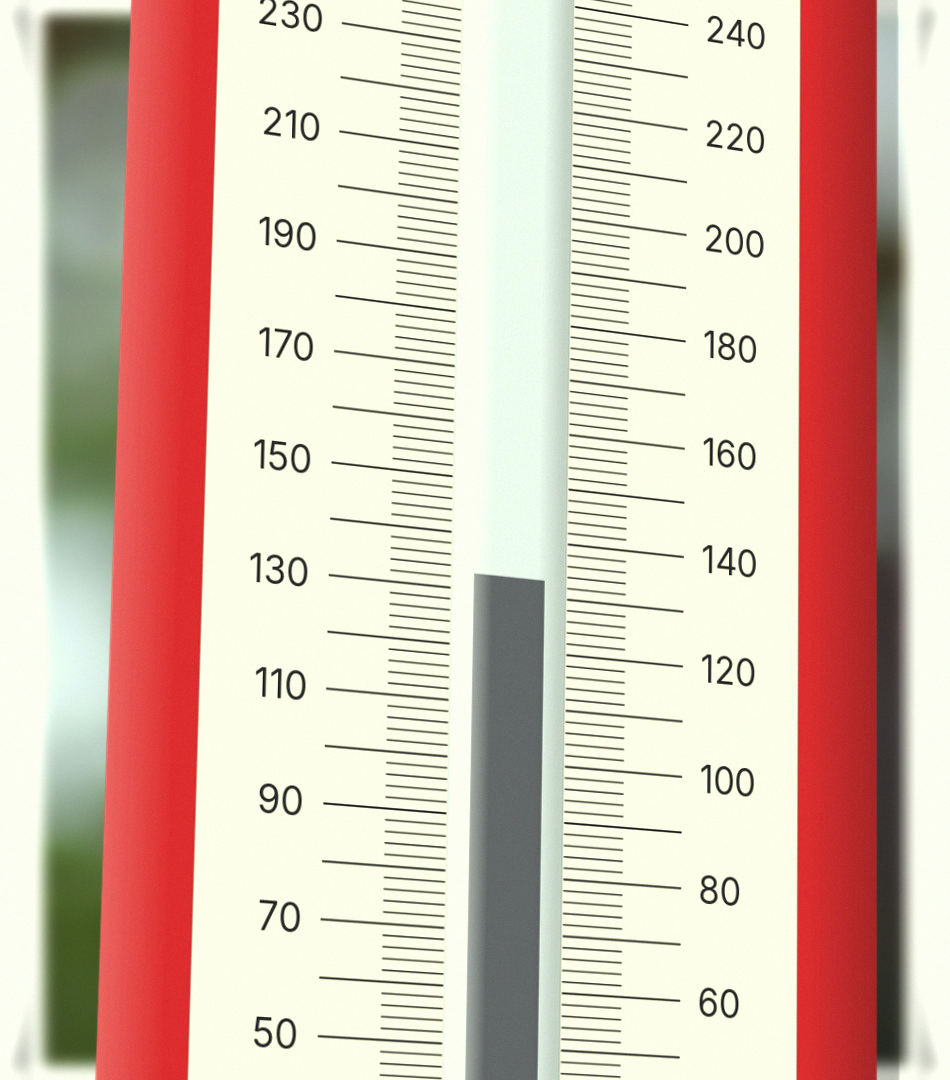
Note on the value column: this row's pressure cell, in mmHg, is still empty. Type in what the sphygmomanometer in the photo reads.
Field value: 133 mmHg
